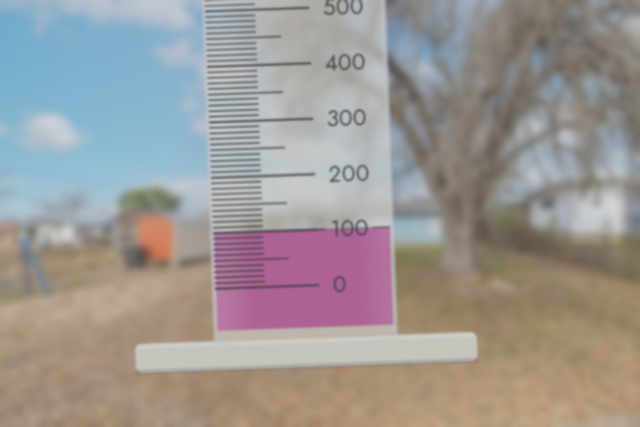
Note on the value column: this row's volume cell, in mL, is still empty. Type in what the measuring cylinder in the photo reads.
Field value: 100 mL
